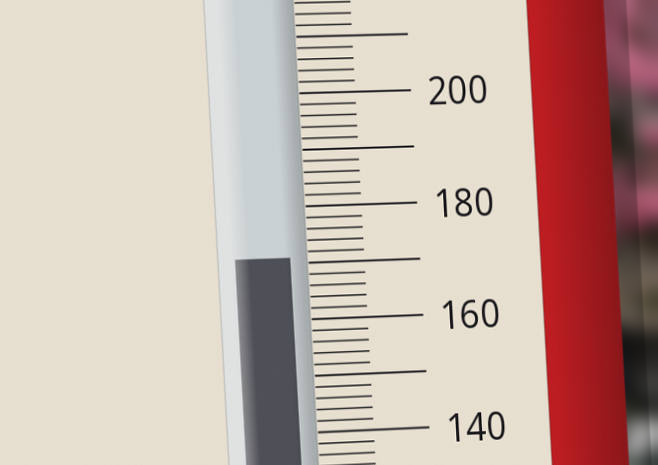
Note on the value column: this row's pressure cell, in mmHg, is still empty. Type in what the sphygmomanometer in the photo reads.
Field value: 171 mmHg
